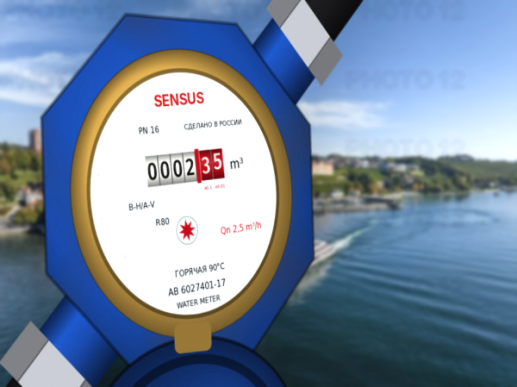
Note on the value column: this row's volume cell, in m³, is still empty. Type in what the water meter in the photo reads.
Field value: 2.35 m³
